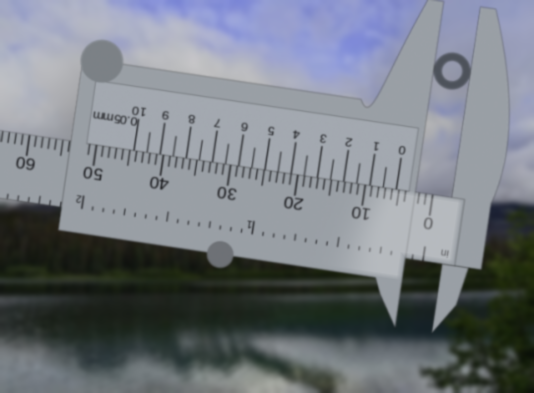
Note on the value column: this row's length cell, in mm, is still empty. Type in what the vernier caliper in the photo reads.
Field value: 5.4 mm
